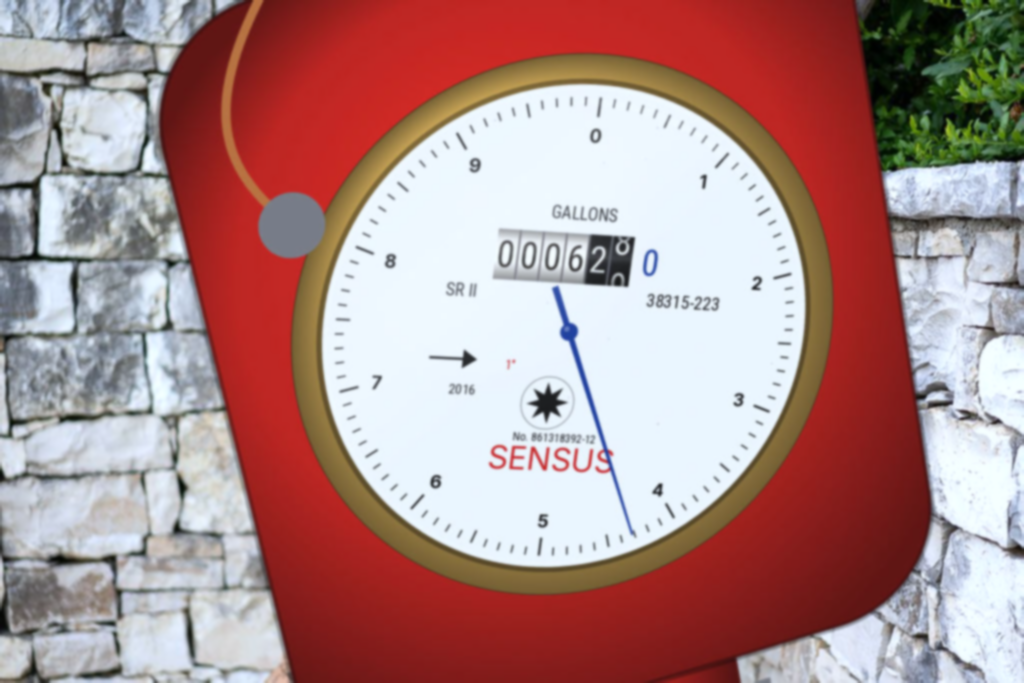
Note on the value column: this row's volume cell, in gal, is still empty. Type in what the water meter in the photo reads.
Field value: 6284.3 gal
